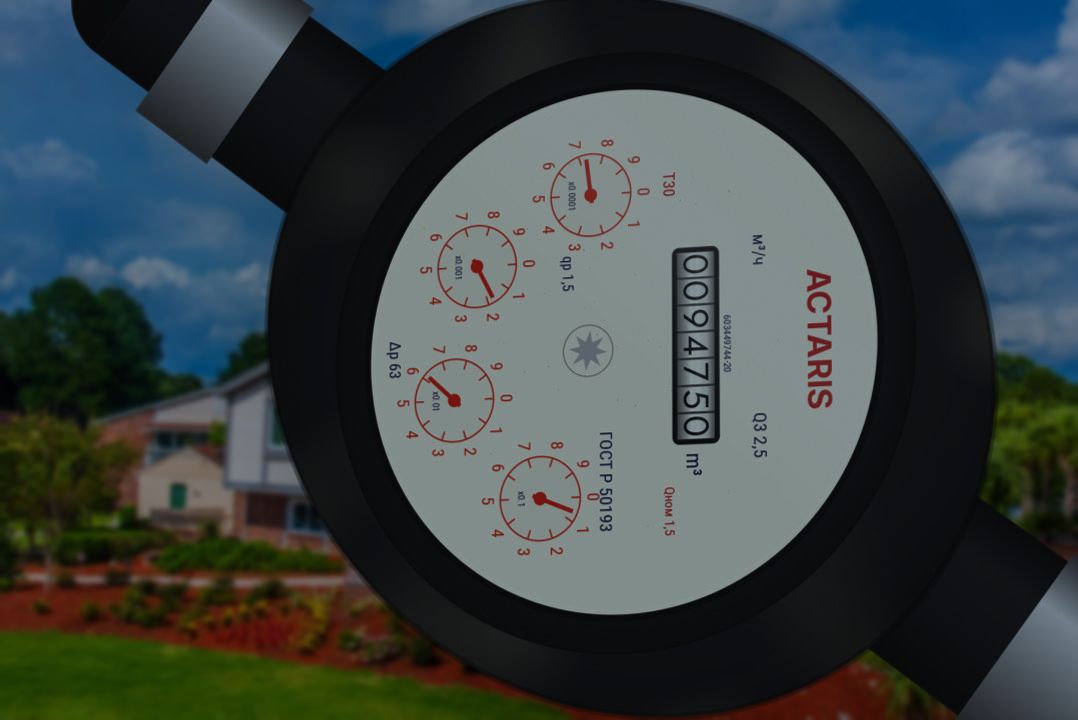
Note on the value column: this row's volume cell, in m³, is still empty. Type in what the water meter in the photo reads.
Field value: 94750.0617 m³
